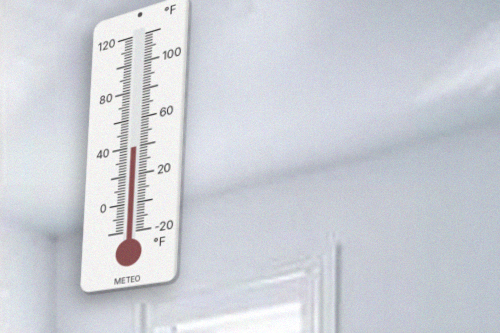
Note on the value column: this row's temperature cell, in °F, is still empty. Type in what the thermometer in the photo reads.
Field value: 40 °F
